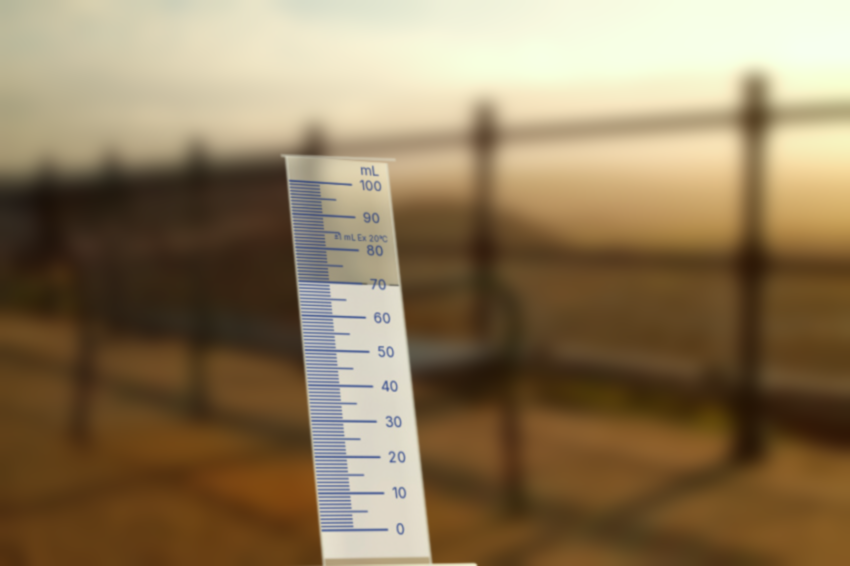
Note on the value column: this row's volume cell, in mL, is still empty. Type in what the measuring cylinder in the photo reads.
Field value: 70 mL
